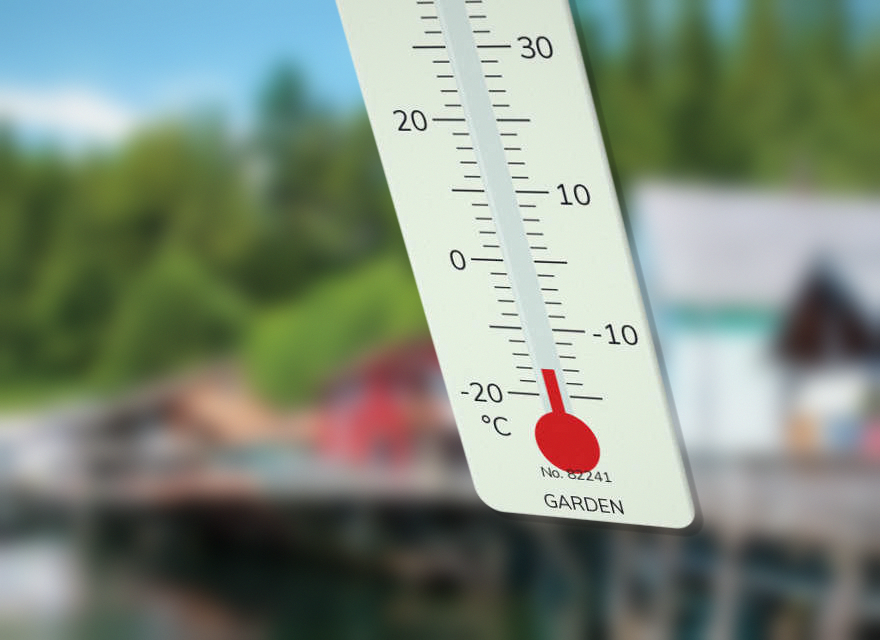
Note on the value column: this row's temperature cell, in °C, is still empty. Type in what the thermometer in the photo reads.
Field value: -16 °C
